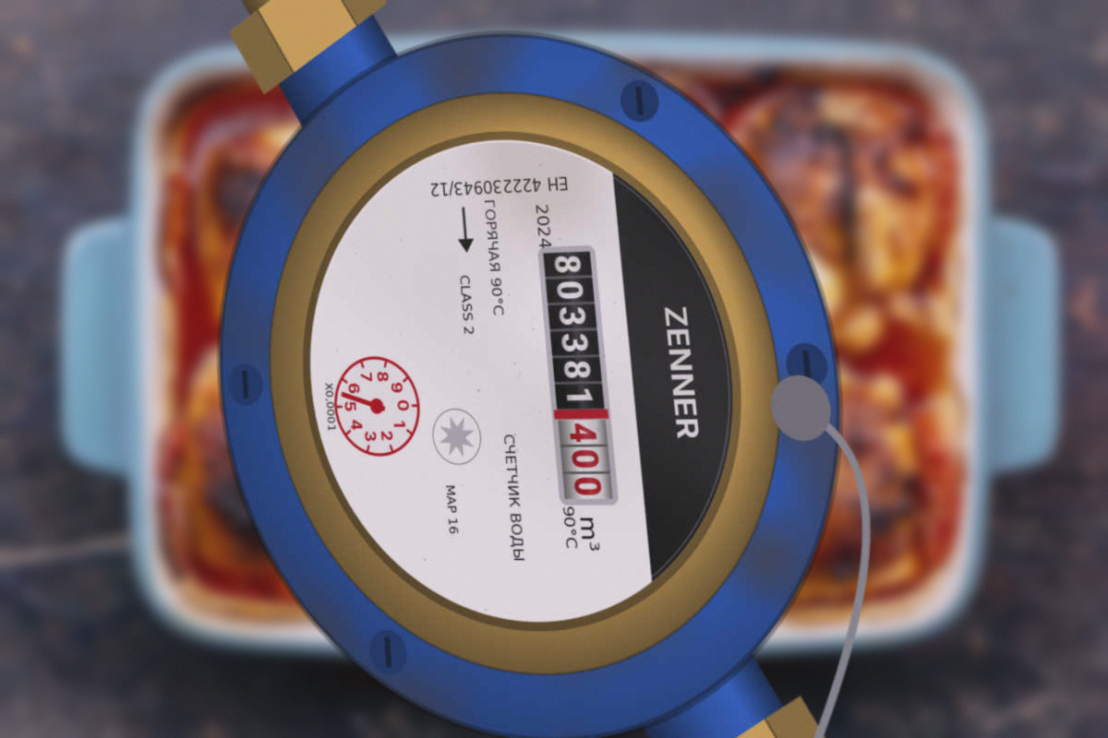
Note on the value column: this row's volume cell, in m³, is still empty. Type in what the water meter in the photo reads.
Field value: 803381.4005 m³
